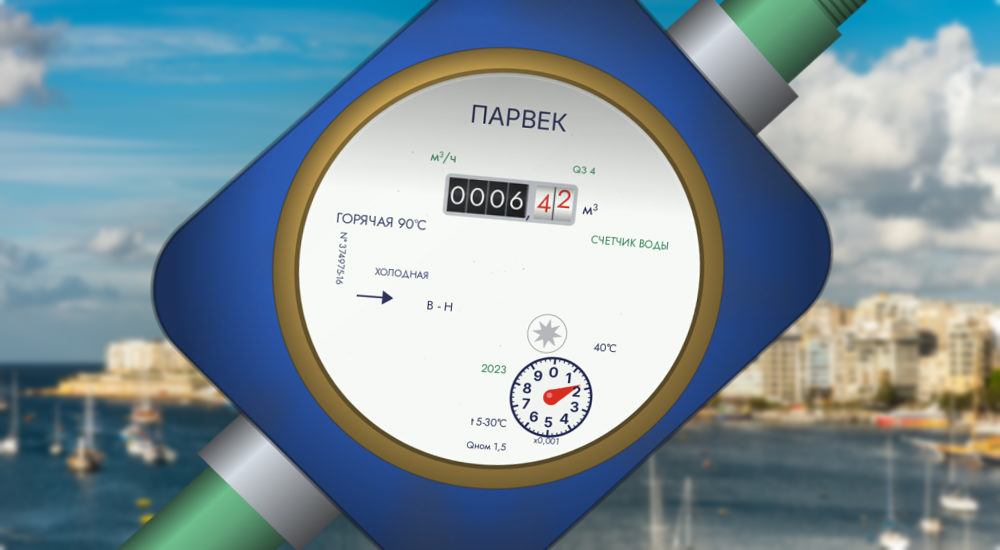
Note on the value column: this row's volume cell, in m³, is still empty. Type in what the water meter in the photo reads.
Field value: 6.421 m³
